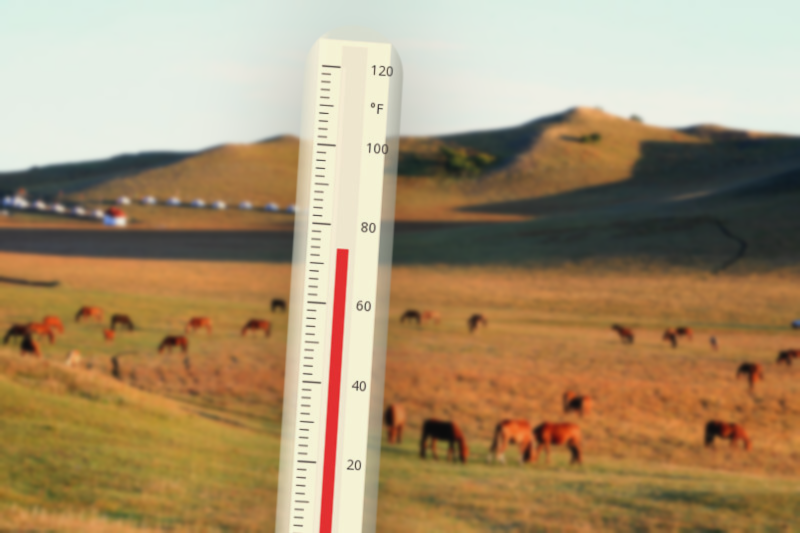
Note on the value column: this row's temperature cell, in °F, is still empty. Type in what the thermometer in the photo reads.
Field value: 74 °F
